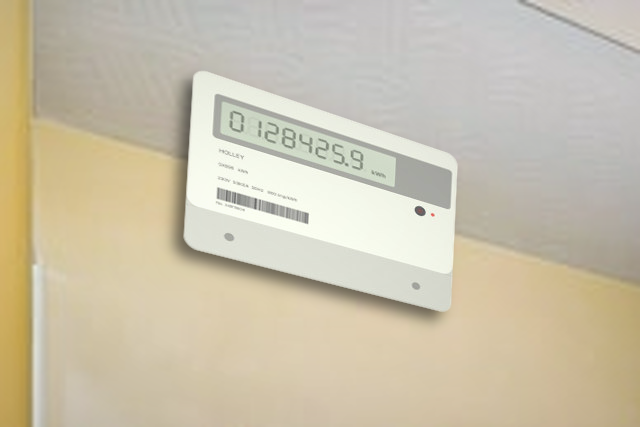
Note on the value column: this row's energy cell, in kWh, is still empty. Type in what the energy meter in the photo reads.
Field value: 128425.9 kWh
